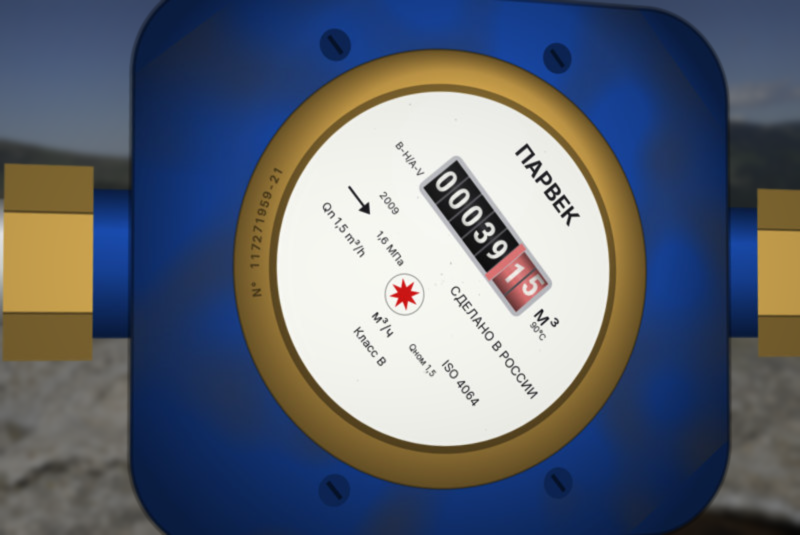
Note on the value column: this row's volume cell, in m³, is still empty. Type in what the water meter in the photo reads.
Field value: 39.15 m³
